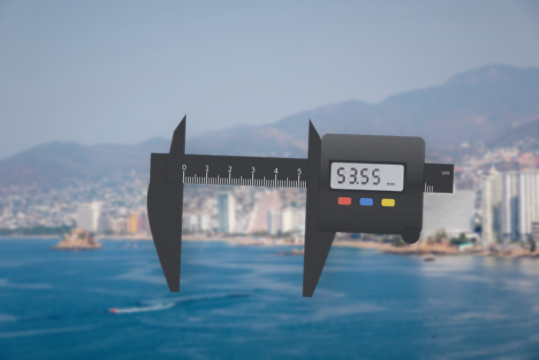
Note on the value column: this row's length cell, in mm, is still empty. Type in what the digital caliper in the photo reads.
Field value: 53.55 mm
